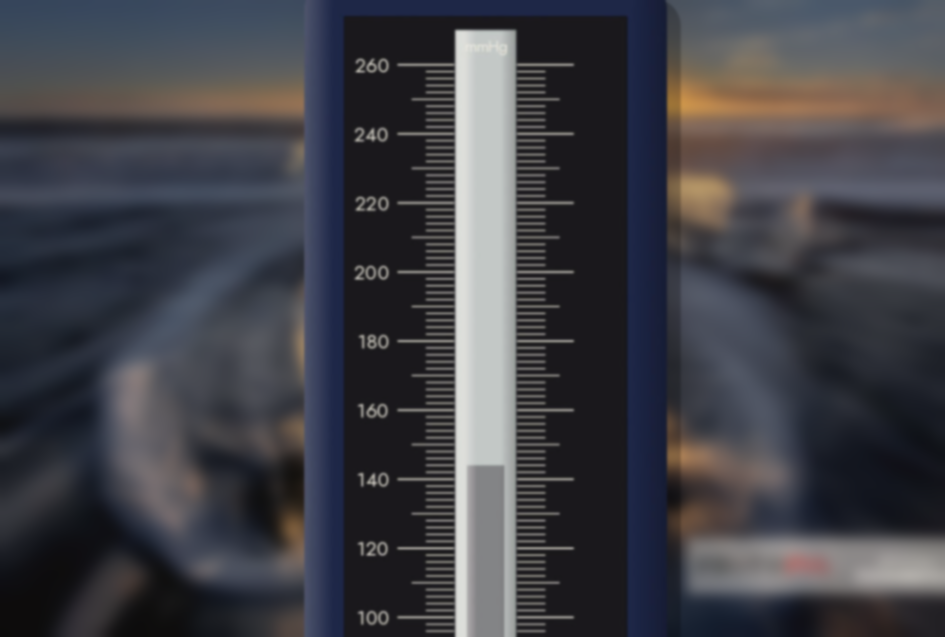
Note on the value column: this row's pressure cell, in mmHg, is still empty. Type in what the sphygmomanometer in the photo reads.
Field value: 144 mmHg
